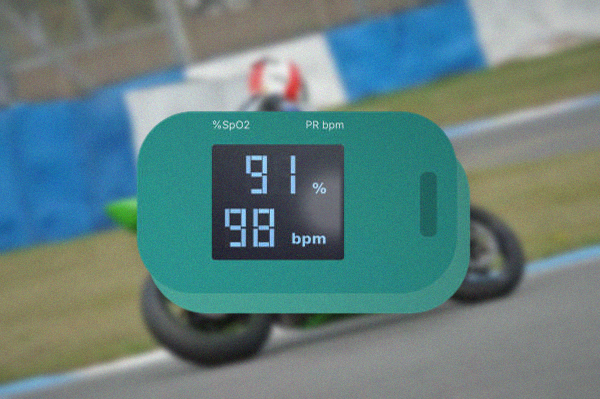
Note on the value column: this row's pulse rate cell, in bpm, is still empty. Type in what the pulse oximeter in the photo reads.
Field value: 98 bpm
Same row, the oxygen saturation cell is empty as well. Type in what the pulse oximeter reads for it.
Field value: 91 %
